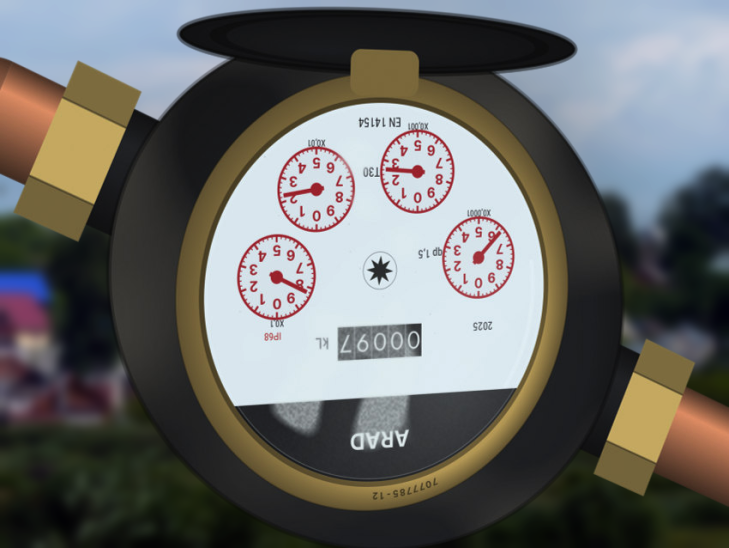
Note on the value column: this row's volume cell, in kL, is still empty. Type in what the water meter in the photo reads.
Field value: 97.8226 kL
